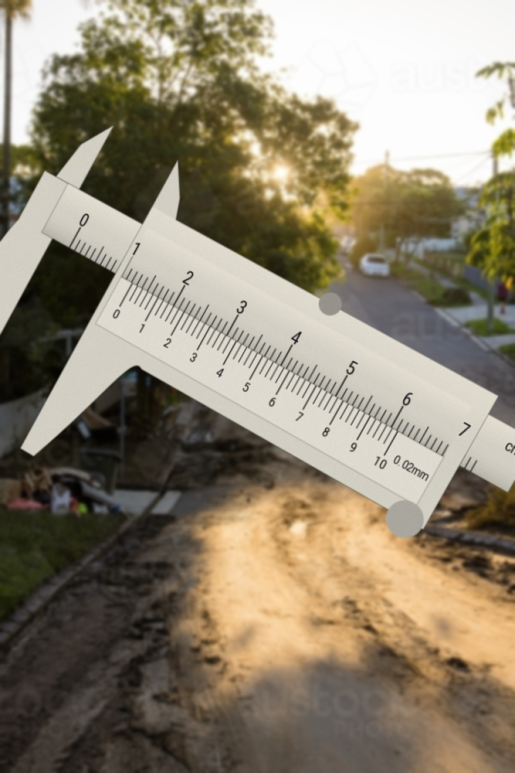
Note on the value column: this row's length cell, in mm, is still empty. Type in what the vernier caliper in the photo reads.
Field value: 12.2 mm
